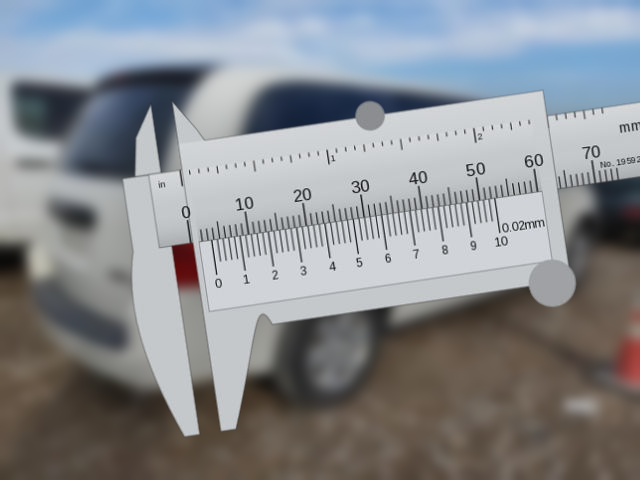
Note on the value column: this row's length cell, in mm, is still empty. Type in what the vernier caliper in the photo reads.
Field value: 3.6 mm
